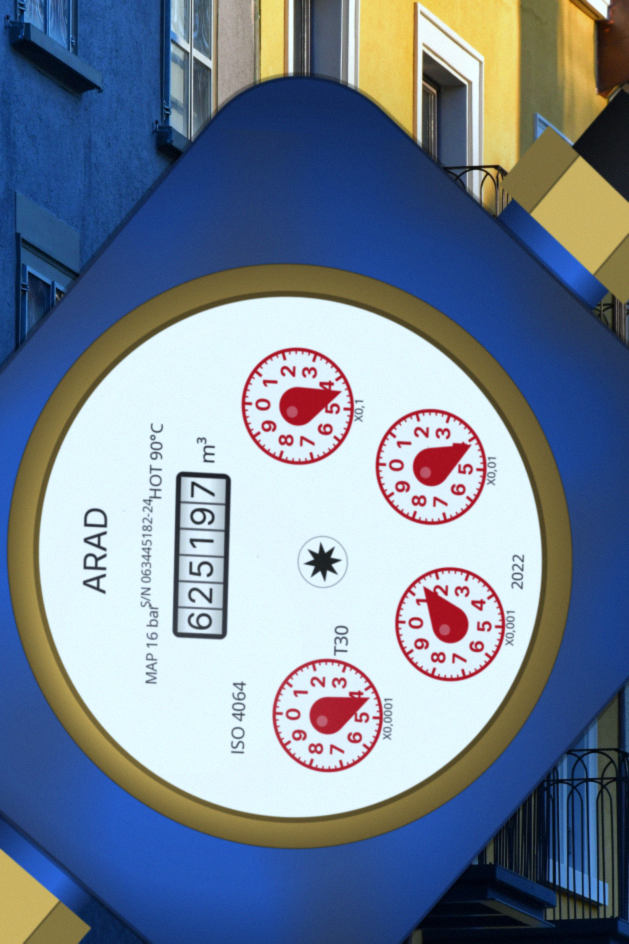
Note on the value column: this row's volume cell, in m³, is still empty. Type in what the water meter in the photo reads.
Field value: 625197.4414 m³
